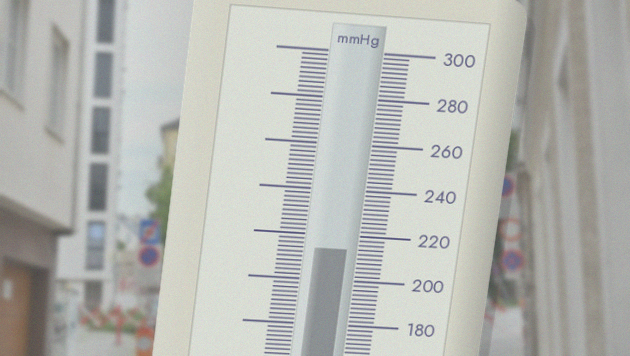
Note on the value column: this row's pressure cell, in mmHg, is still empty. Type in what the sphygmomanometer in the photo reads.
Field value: 214 mmHg
